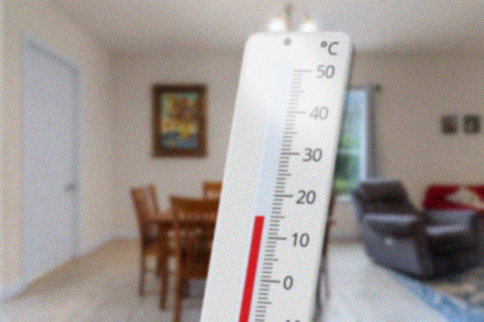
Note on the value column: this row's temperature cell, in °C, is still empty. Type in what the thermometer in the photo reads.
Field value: 15 °C
